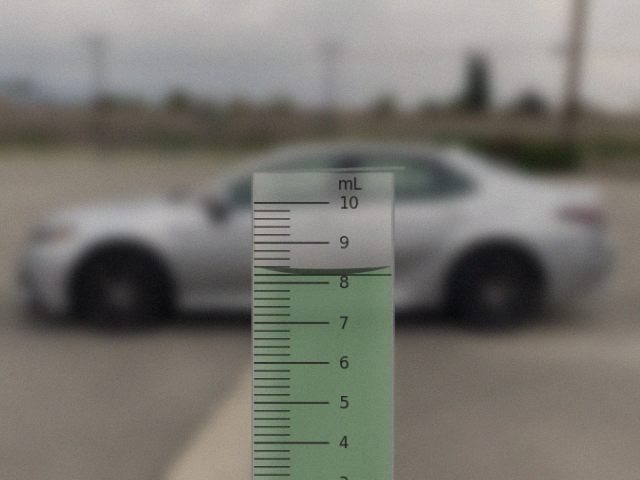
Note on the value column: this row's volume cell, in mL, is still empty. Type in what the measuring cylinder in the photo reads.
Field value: 8.2 mL
